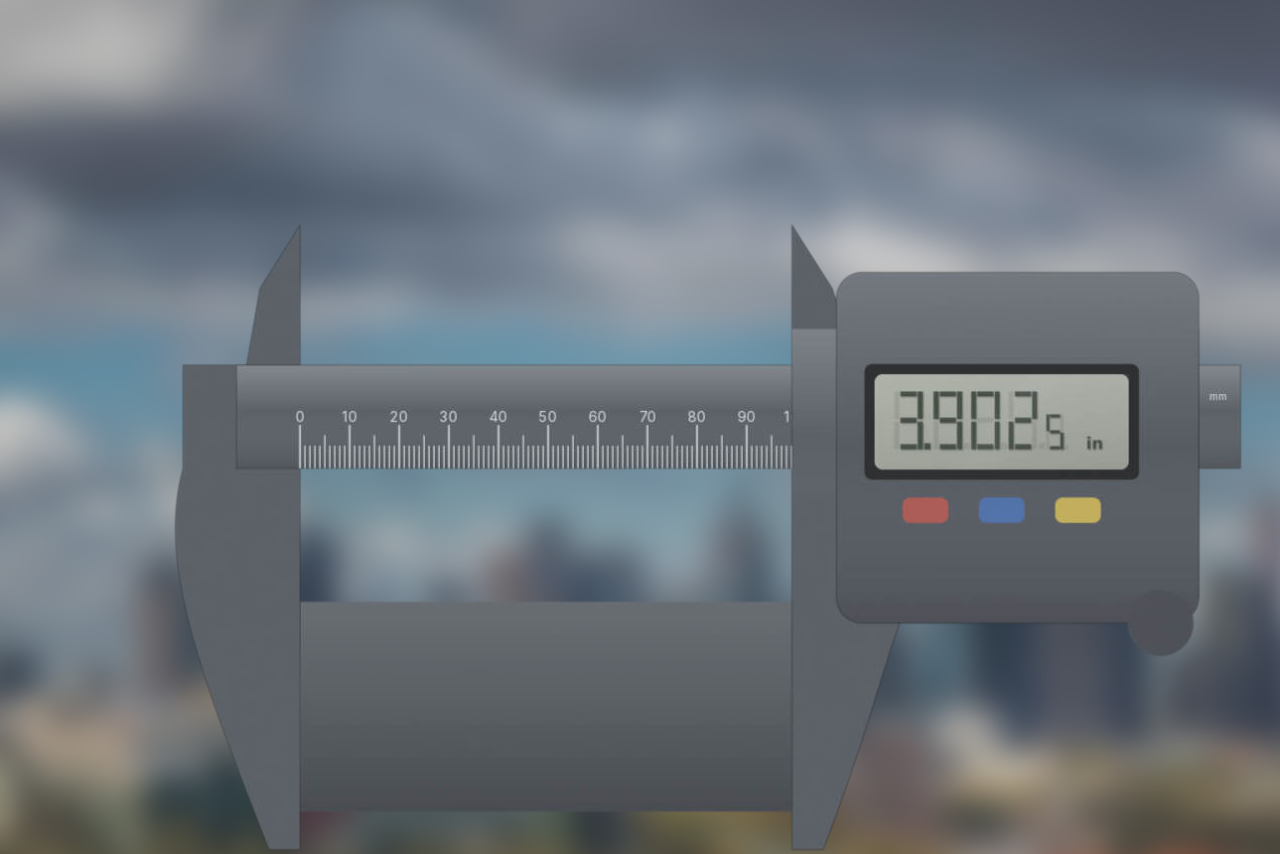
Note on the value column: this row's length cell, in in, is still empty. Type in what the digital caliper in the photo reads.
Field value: 3.9025 in
